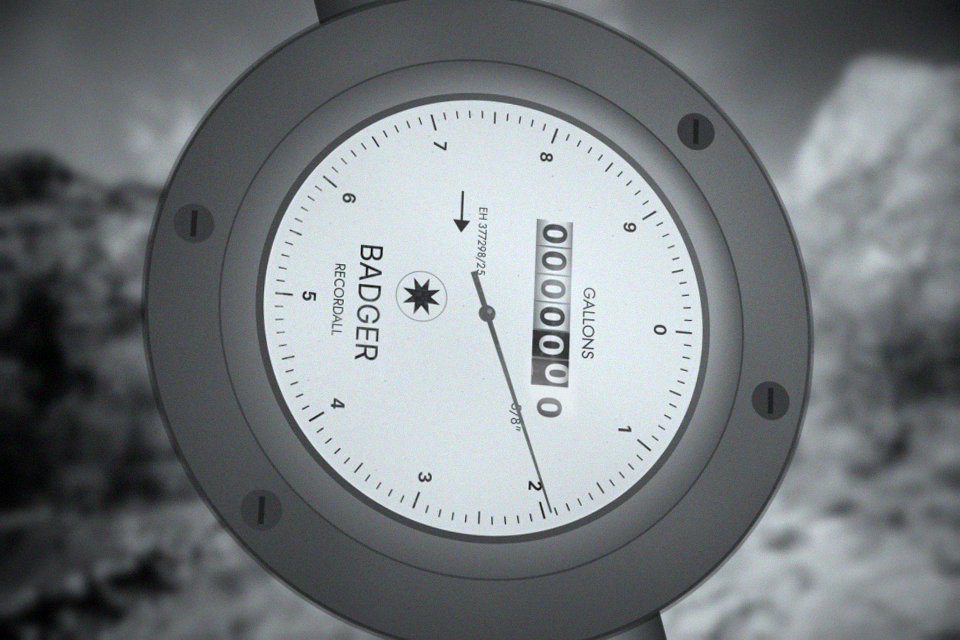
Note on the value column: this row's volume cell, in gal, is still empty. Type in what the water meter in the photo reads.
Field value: 1.9 gal
